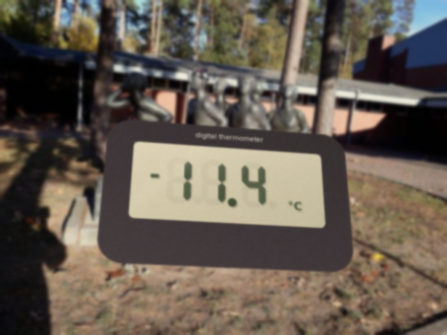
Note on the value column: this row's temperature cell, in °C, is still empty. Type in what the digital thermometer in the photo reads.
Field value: -11.4 °C
